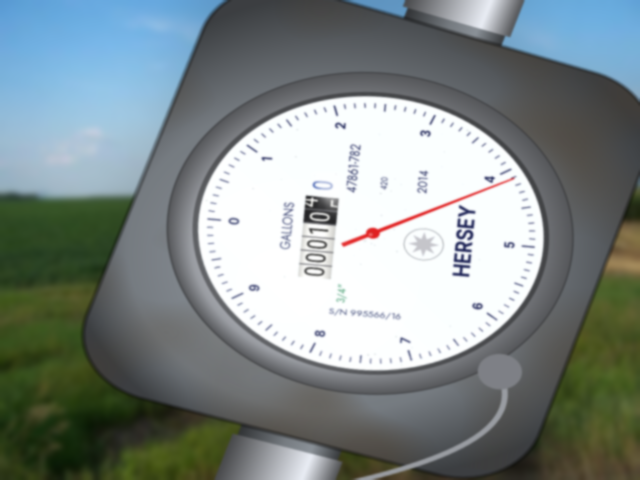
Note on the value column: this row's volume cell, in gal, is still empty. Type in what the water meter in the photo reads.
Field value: 1044.1 gal
